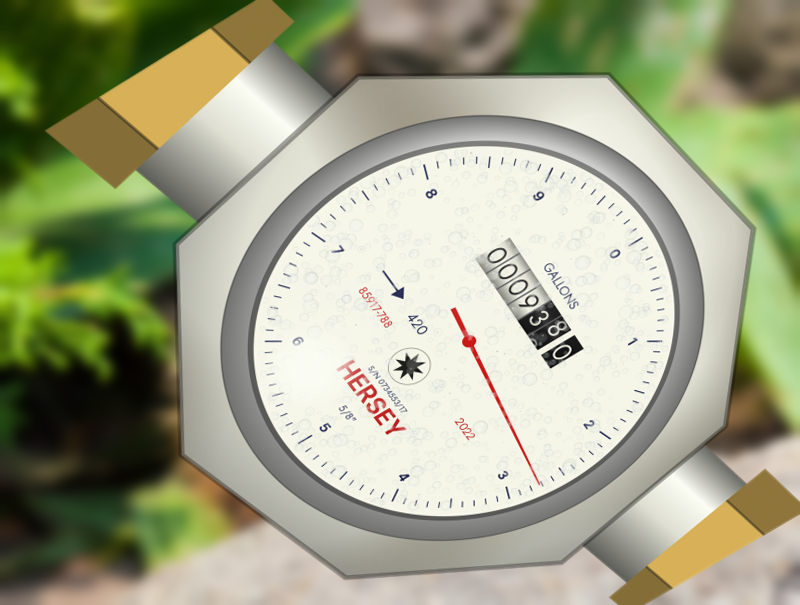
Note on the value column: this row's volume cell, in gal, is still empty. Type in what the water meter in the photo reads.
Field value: 9382.7 gal
